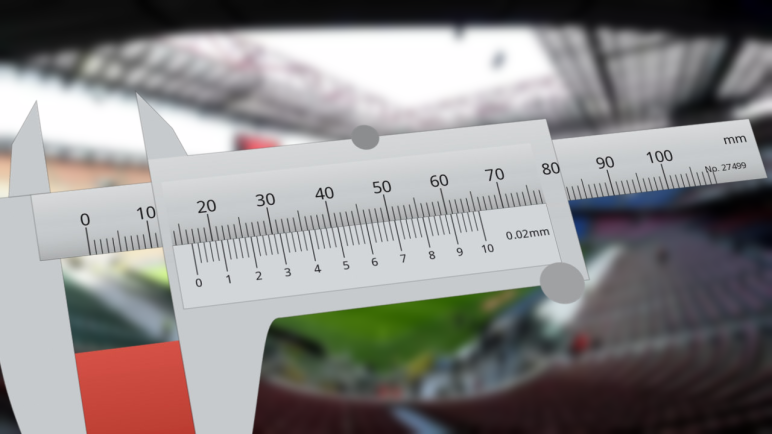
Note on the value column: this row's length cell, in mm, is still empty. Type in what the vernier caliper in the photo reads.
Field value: 16.6 mm
